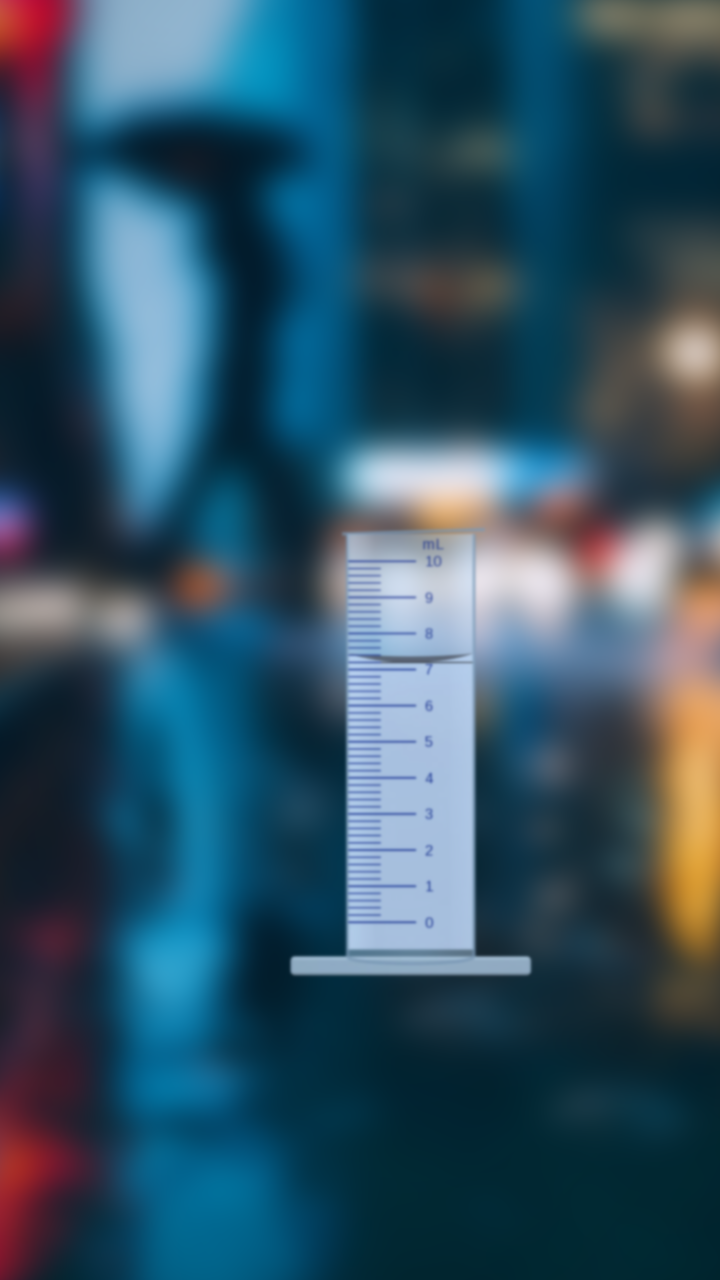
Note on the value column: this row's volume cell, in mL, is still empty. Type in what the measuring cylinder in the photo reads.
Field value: 7.2 mL
